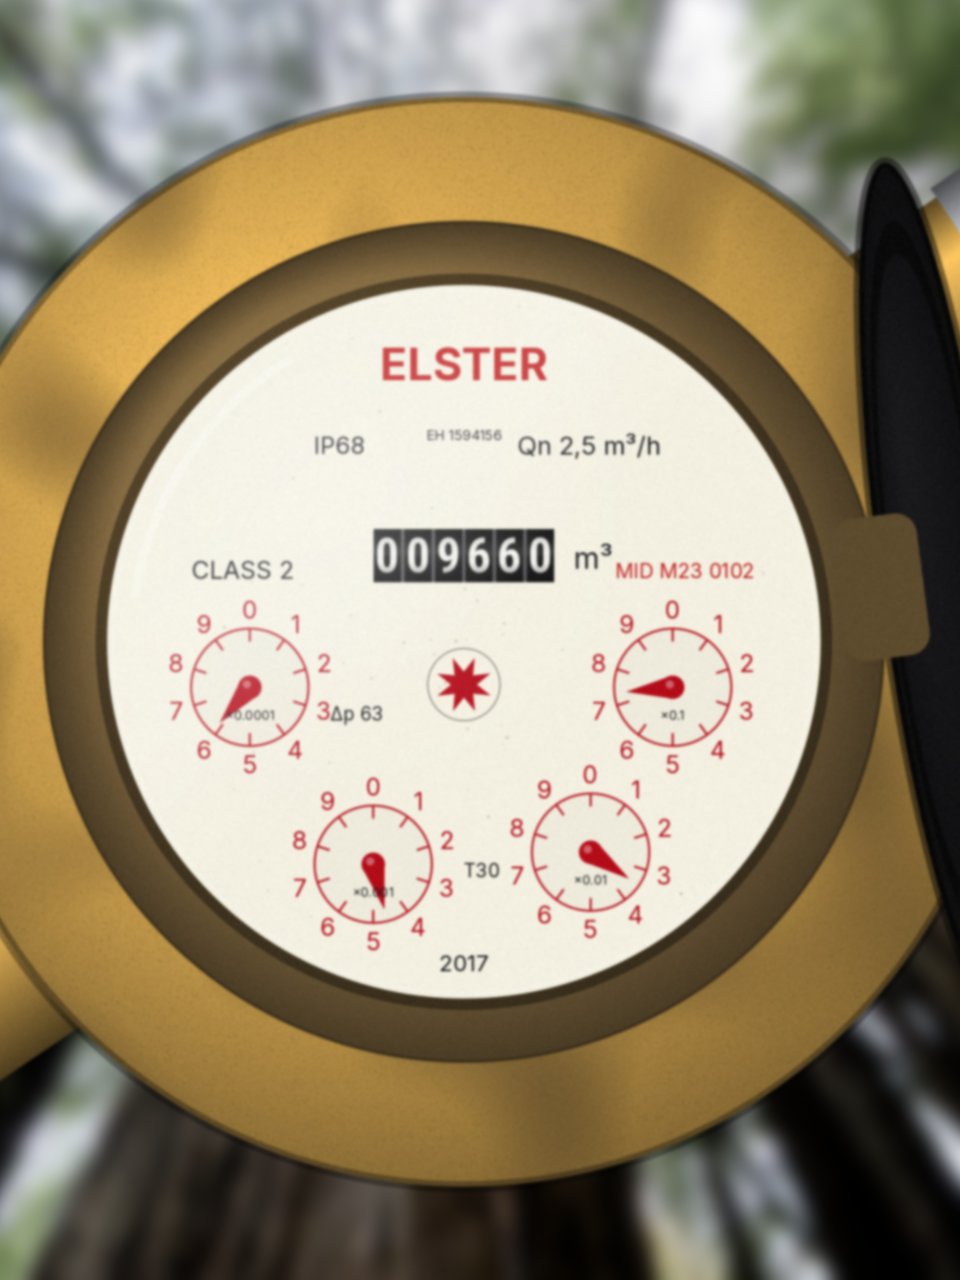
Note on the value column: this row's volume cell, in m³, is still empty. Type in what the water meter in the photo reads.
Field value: 9660.7346 m³
